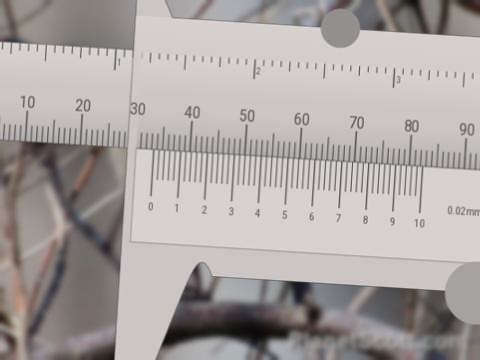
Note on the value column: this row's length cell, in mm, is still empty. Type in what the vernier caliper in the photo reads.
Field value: 33.4 mm
